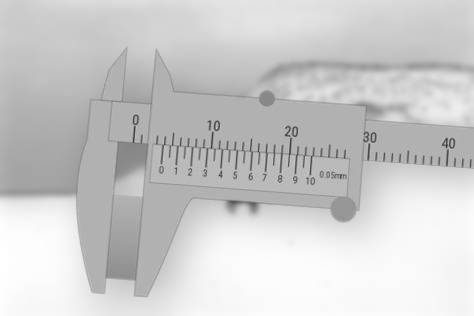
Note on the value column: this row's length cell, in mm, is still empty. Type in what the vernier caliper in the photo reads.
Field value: 3.8 mm
